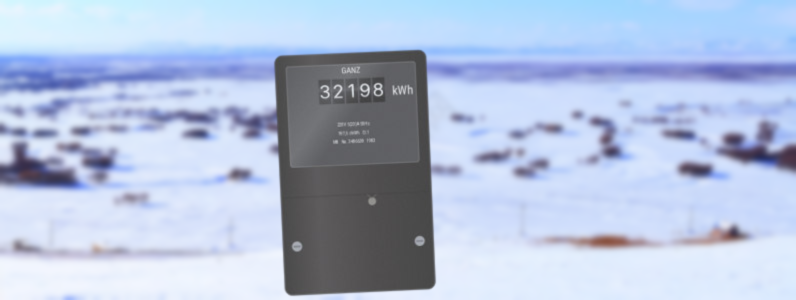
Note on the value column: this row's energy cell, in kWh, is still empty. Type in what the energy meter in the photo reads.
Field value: 32198 kWh
